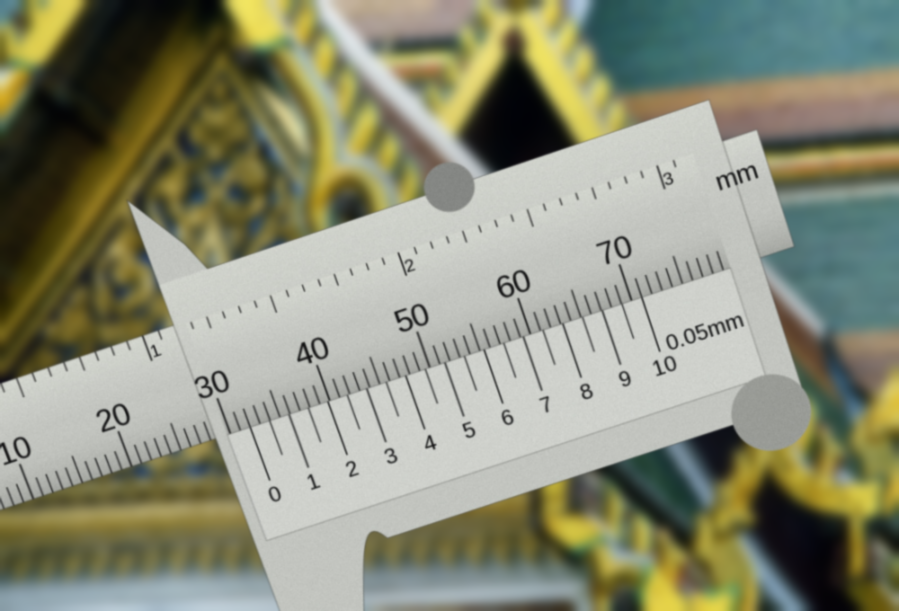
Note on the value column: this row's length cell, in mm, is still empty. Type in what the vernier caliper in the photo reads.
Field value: 32.0 mm
